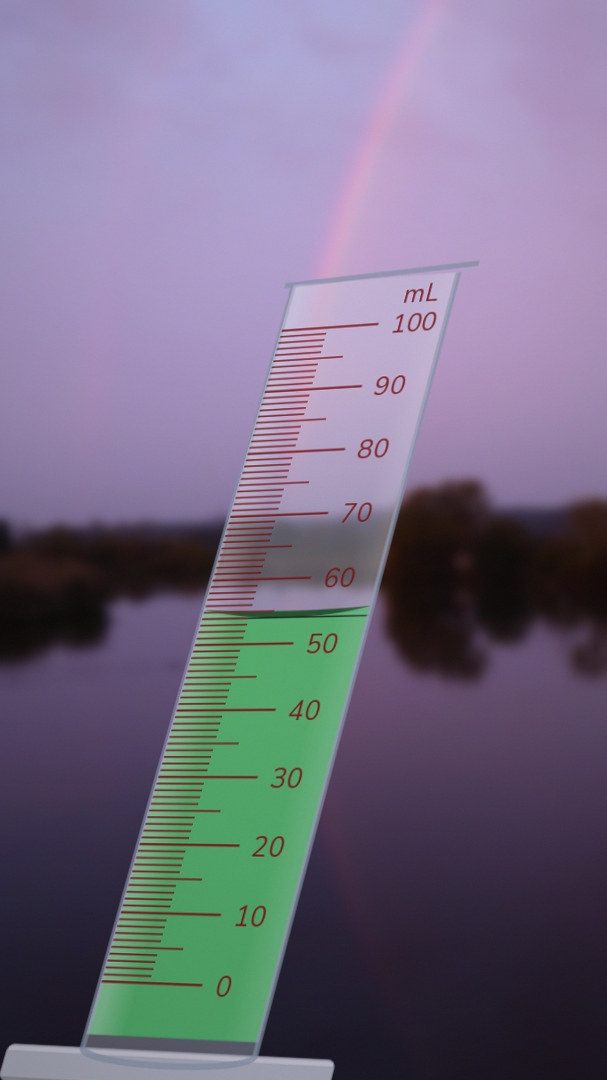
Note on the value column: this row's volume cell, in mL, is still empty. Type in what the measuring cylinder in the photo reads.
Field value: 54 mL
